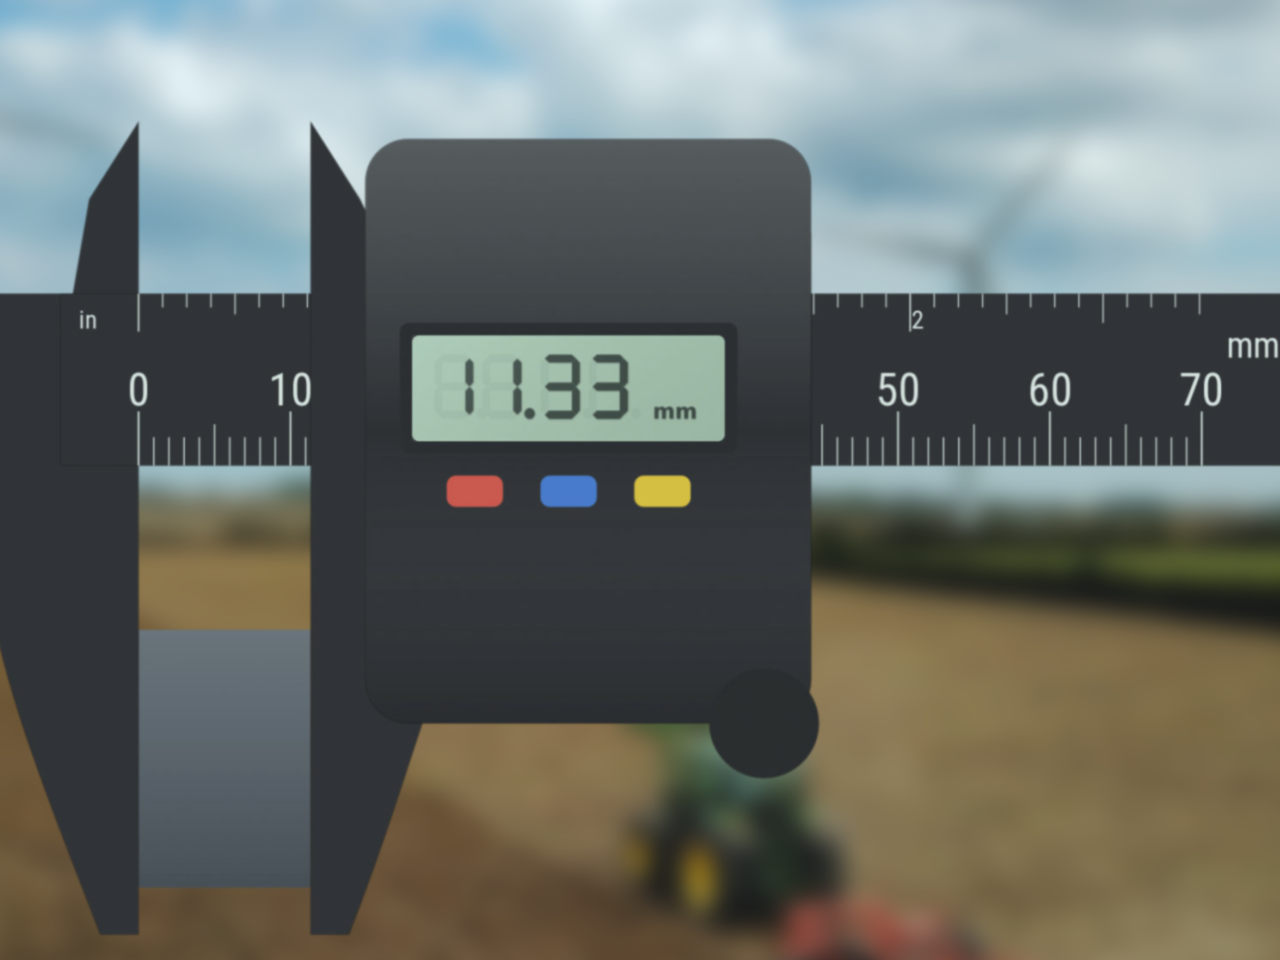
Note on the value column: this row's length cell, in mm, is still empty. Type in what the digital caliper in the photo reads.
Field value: 11.33 mm
